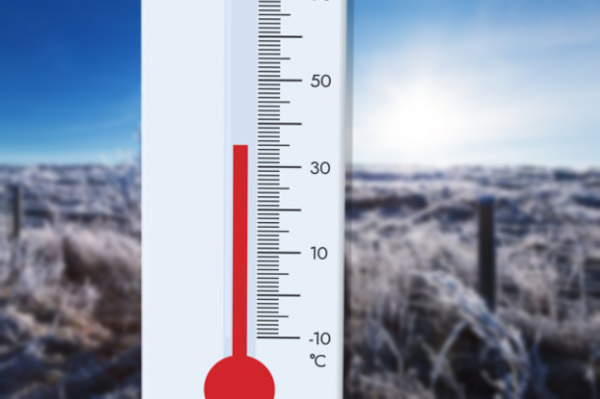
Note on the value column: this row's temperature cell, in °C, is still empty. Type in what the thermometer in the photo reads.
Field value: 35 °C
